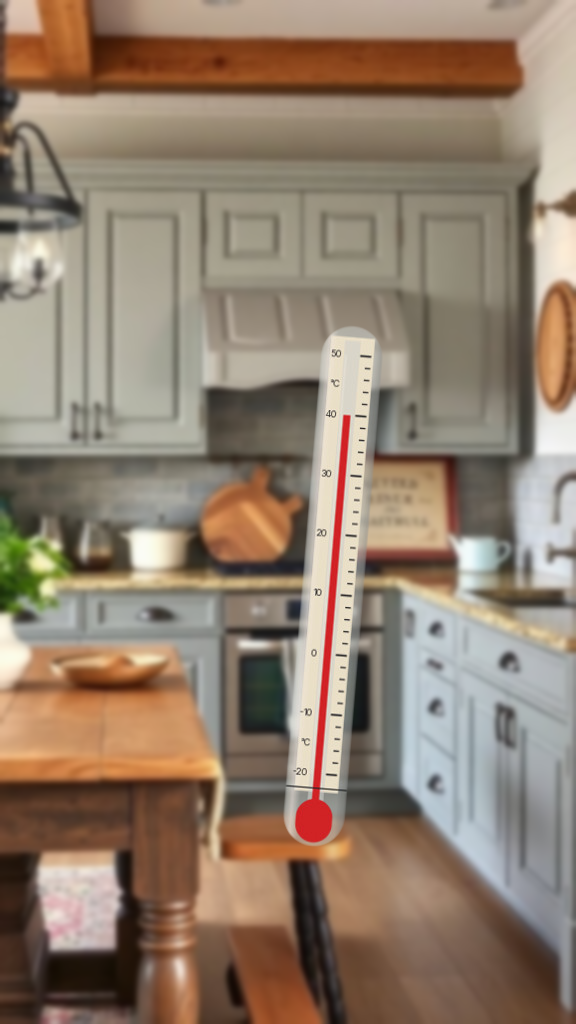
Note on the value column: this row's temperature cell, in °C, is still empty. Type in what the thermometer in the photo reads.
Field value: 40 °C
